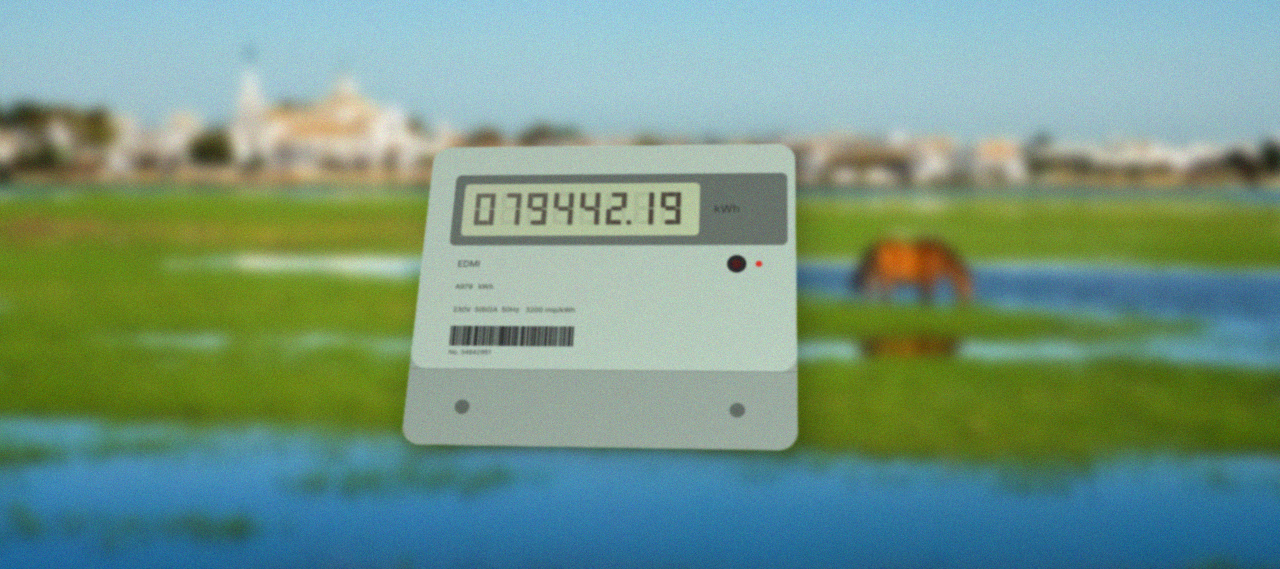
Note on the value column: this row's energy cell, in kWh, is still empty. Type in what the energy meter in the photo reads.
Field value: 79442.19 kWh
